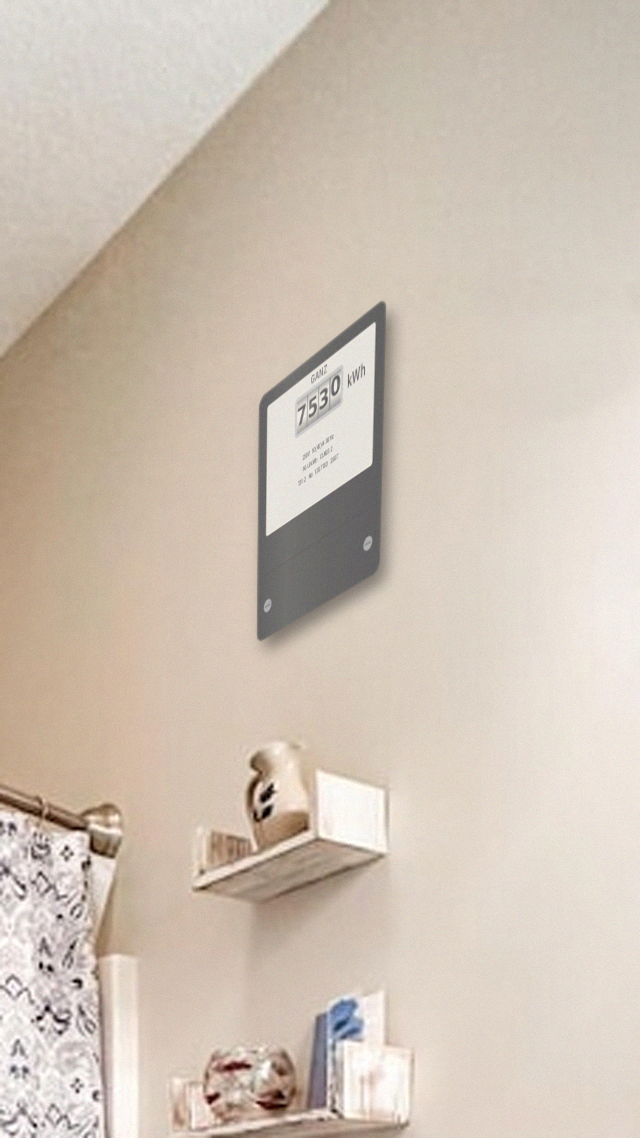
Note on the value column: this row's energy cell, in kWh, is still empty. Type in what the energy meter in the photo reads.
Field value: 7530 kWh
